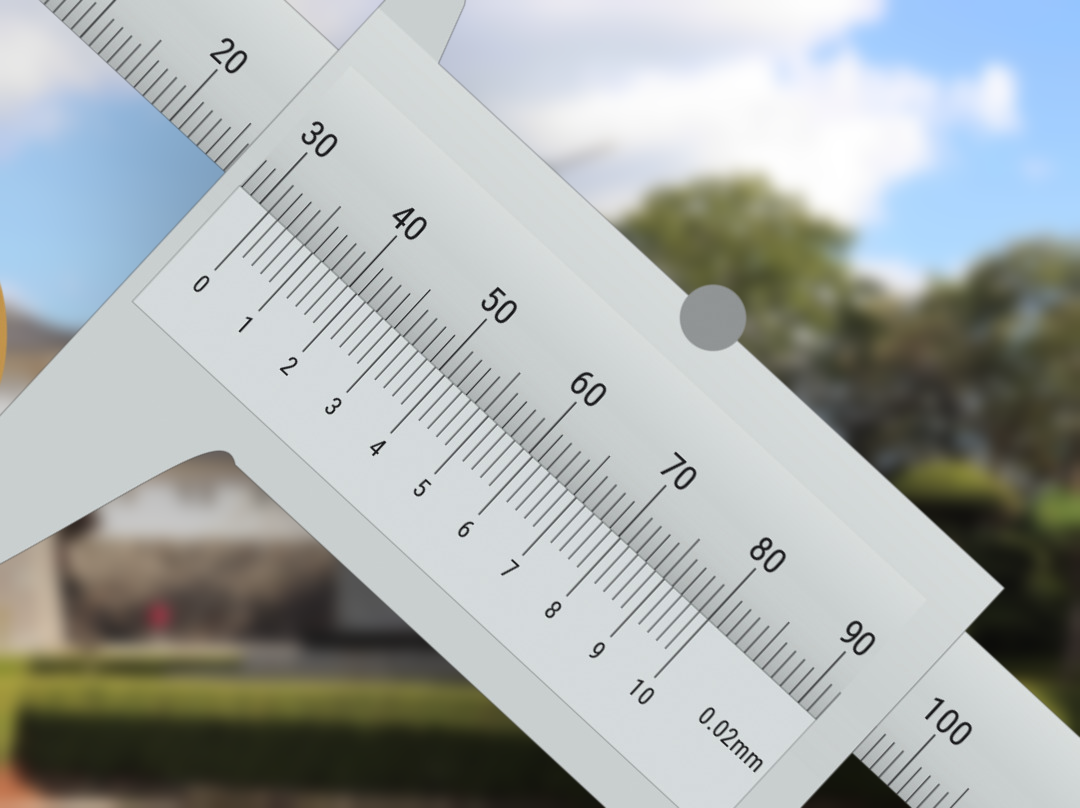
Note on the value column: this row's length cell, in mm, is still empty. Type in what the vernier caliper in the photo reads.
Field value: 31.0 mm
